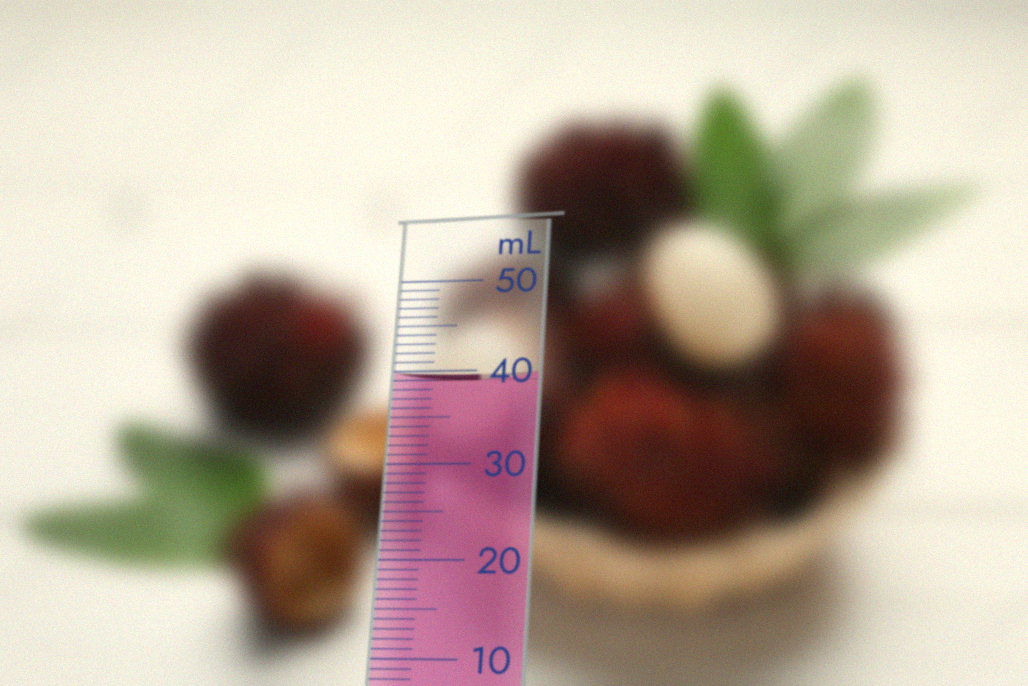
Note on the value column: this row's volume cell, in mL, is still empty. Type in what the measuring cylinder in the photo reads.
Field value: 39 mL
